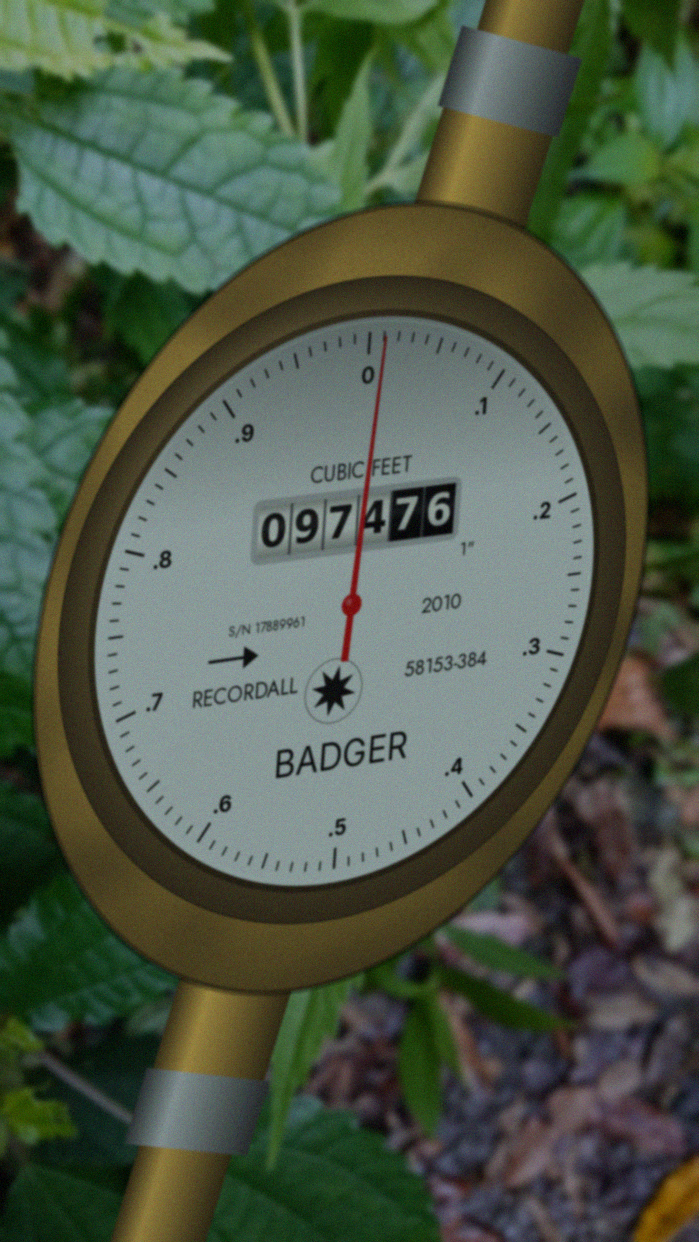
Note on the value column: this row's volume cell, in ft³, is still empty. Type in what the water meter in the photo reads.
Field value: 97476.01 ft³
